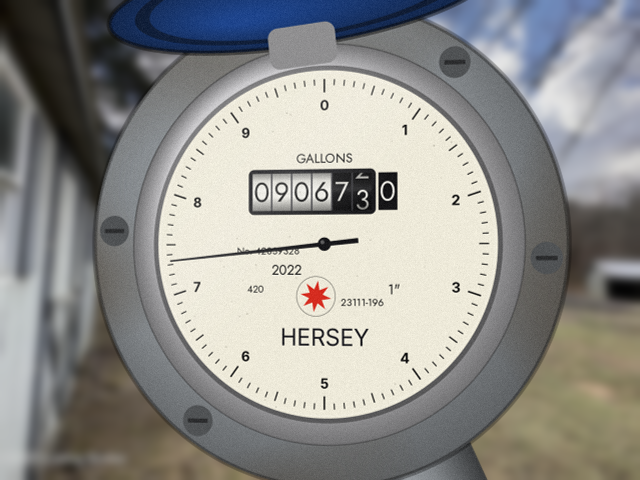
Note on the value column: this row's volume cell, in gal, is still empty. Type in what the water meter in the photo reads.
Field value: 906727.3 gal
